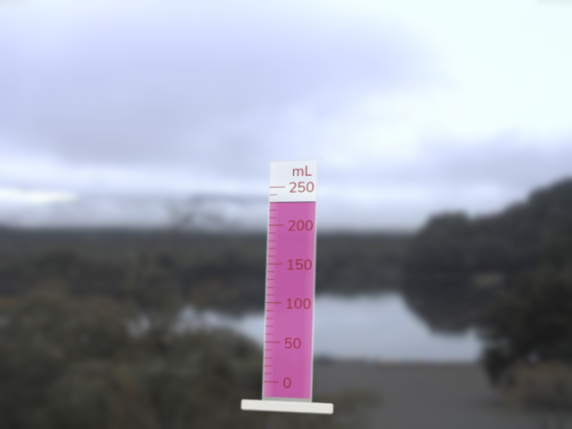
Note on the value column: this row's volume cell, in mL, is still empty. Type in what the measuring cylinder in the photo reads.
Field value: 230 mL
